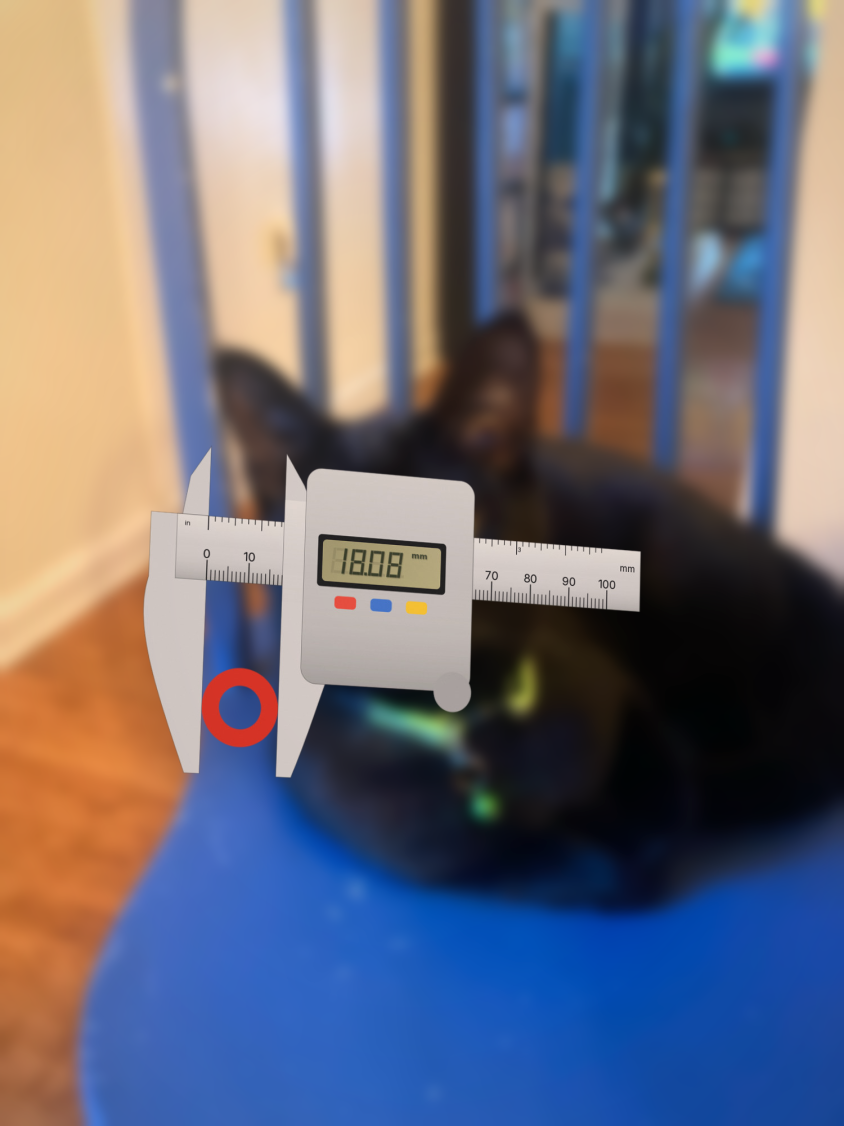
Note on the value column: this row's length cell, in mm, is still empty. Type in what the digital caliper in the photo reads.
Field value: 18.08 mm
